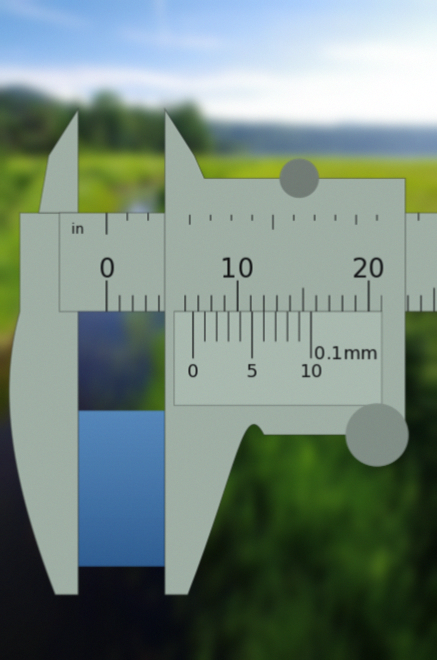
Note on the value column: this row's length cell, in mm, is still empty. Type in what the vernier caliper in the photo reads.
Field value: 6.6 mm
